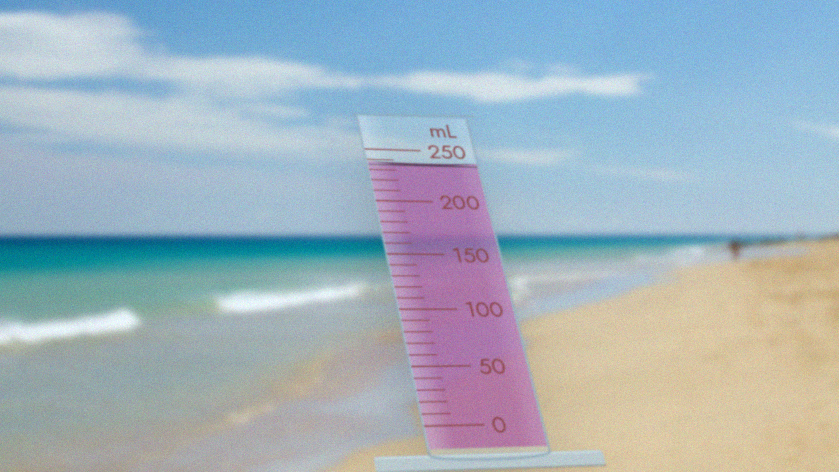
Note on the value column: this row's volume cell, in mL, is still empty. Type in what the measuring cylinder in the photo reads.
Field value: 235 mL
